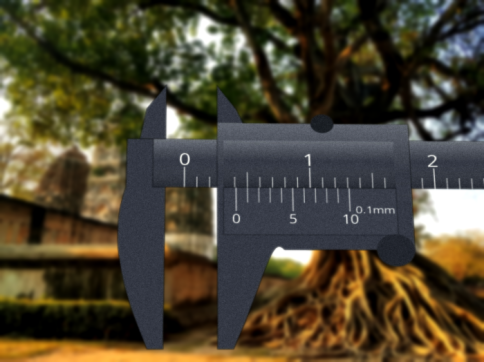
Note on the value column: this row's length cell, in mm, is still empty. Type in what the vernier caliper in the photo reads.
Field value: 4.1 mm
